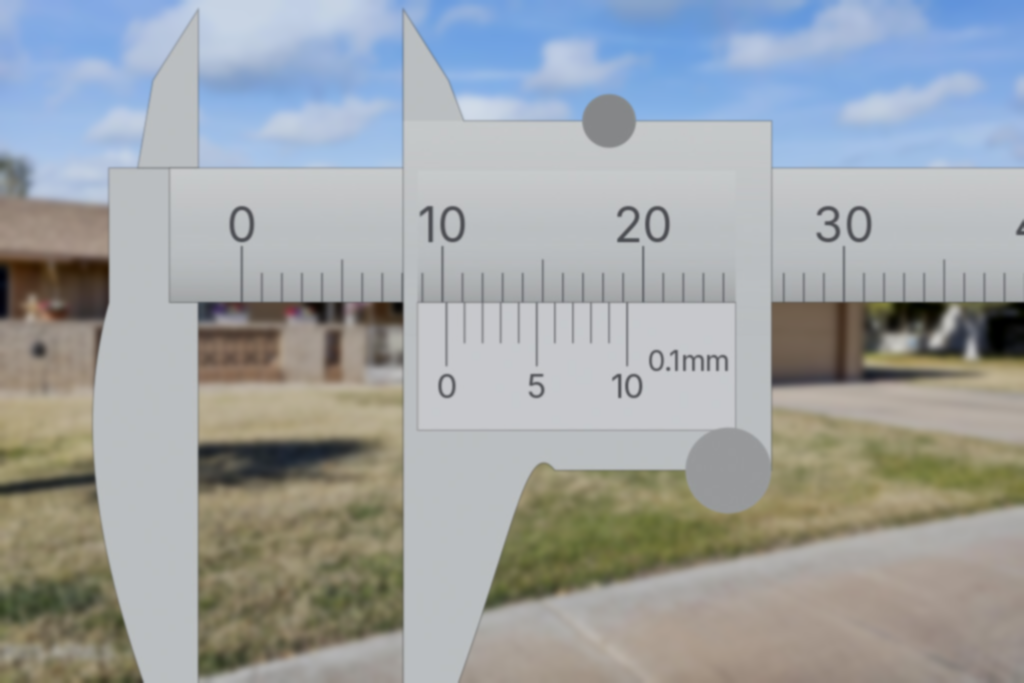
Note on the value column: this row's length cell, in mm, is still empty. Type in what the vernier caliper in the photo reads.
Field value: 10.2 mm
